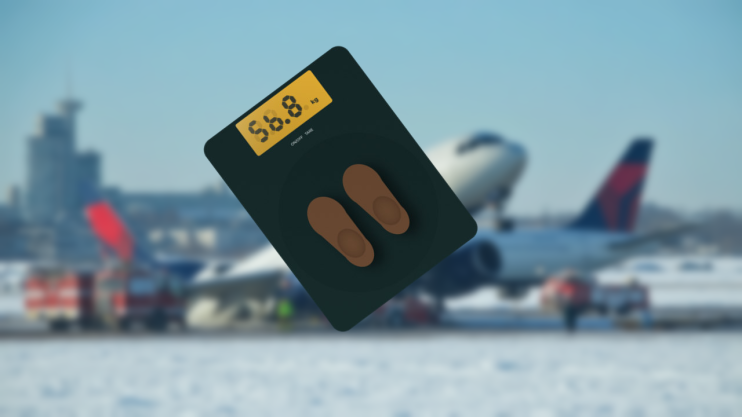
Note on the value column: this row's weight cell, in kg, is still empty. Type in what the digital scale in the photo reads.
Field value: 56.8 kg
